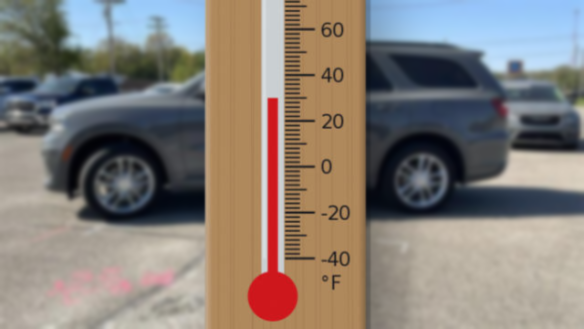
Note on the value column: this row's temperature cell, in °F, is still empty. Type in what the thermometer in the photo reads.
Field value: 30 °F
